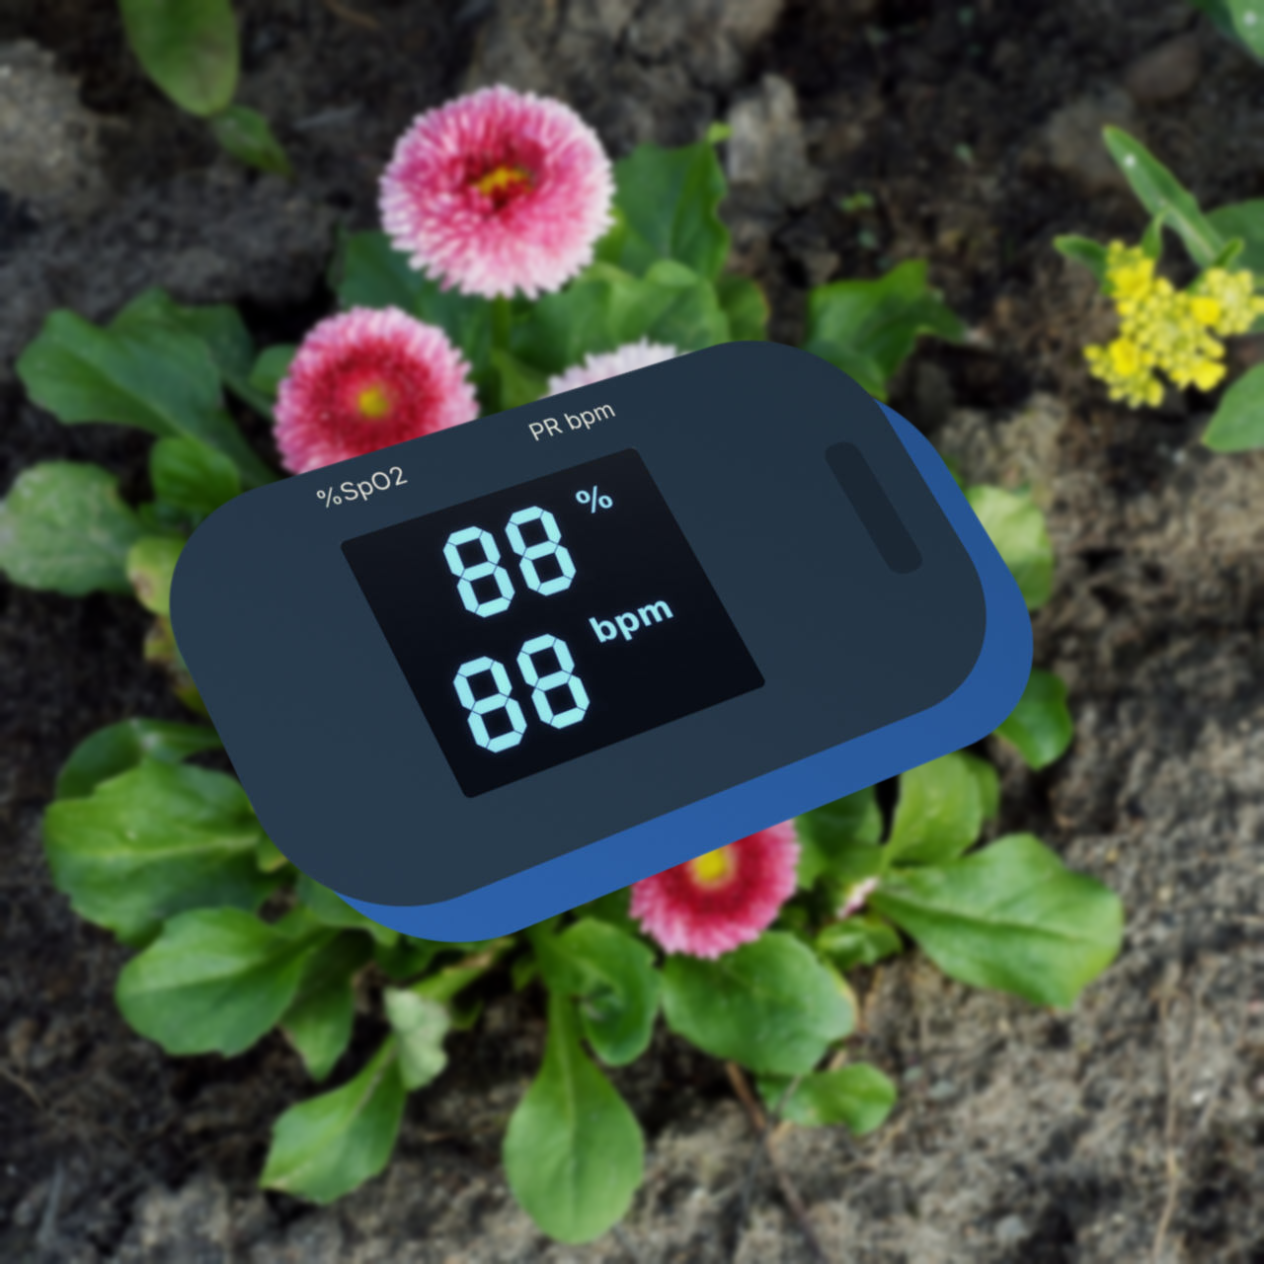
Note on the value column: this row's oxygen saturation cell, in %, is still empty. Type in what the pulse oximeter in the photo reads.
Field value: 88 %
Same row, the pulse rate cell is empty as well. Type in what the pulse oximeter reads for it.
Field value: 88 bpm
